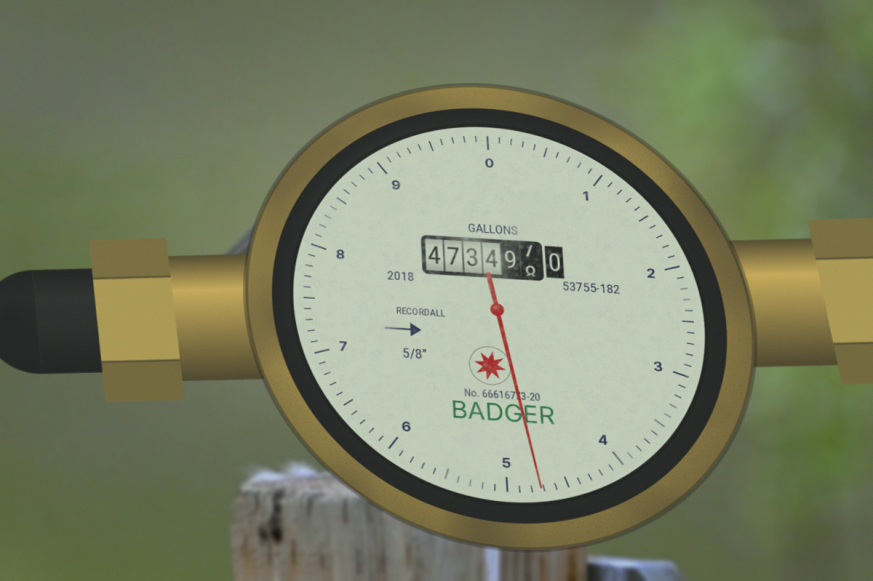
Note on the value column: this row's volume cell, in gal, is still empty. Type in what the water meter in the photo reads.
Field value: 4734974.7 gal
